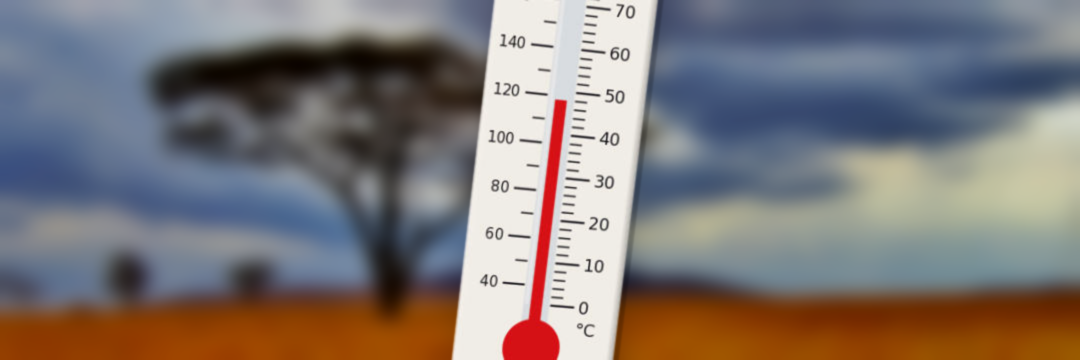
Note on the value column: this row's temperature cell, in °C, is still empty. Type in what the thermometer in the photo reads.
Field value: 48 °C
